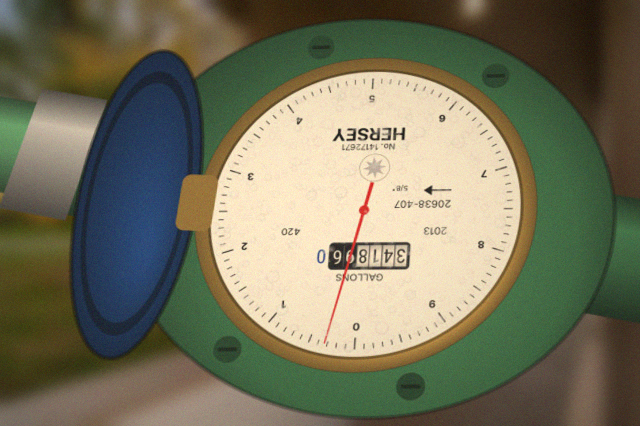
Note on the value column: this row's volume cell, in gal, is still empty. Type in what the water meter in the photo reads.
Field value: 3418960.3 gal
